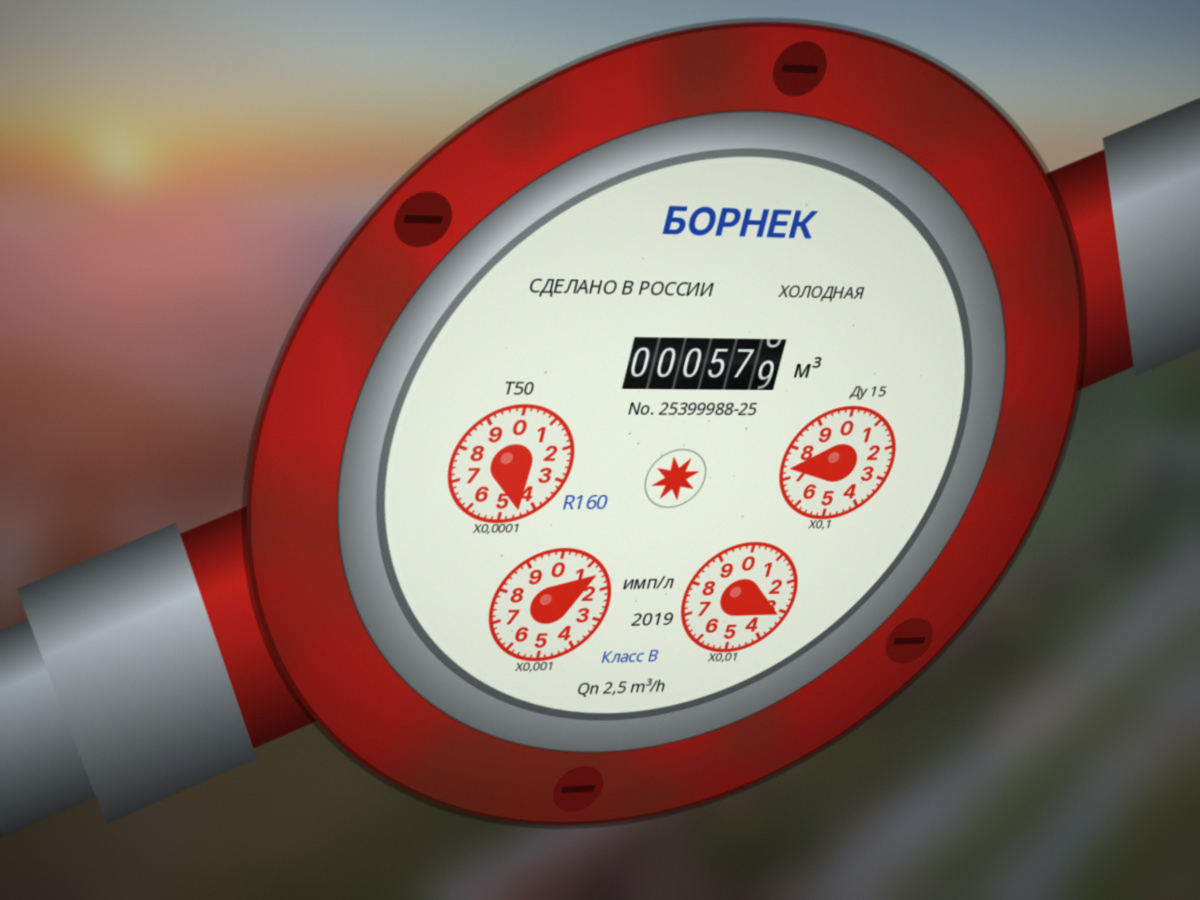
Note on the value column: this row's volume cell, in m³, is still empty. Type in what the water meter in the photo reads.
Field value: 578.7314 m³
